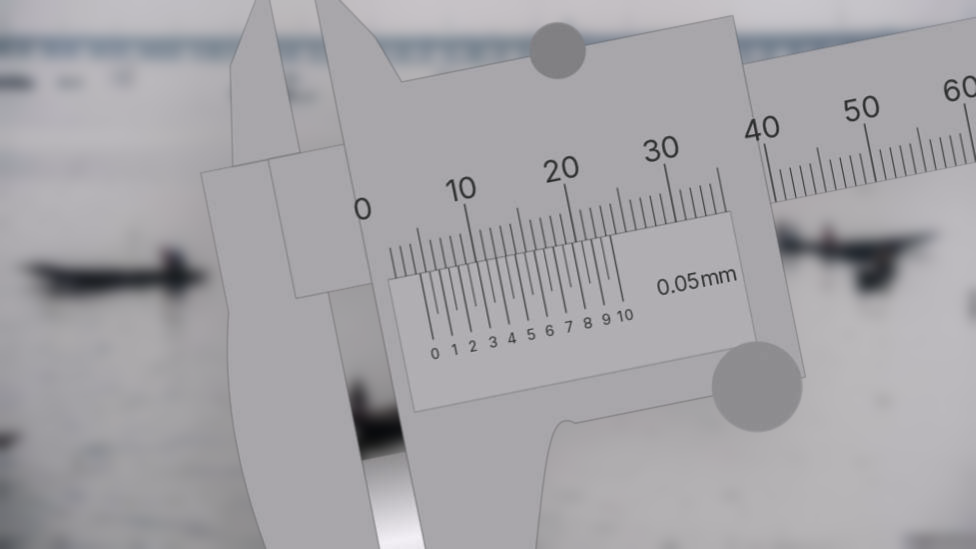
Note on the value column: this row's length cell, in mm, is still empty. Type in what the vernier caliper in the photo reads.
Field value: 4.4 mm
